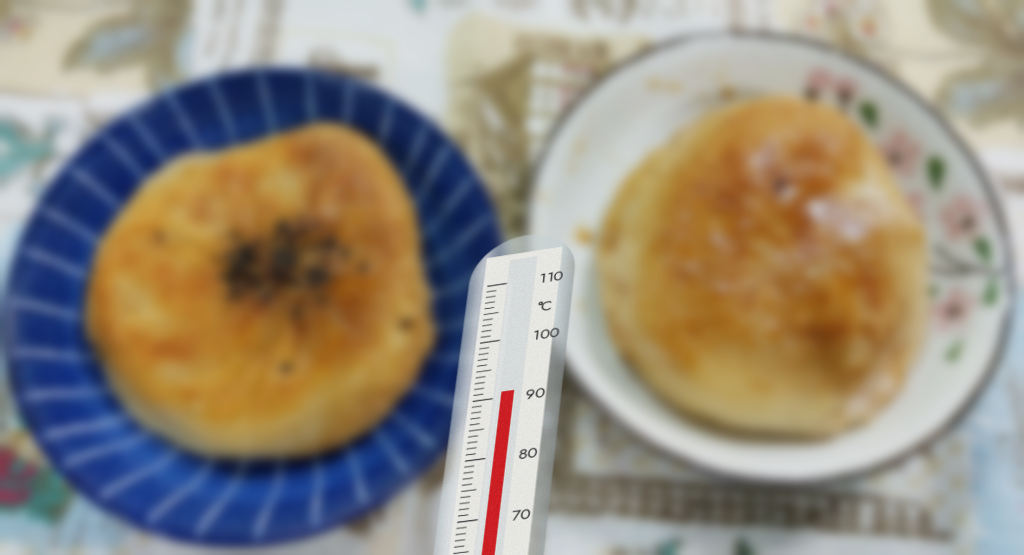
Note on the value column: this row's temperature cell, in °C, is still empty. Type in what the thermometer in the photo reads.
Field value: 91 °C
